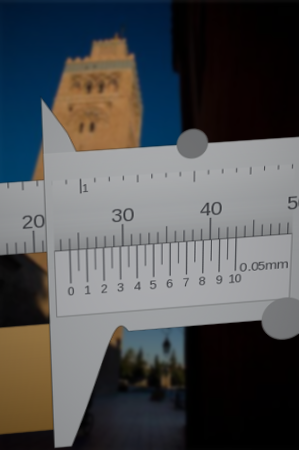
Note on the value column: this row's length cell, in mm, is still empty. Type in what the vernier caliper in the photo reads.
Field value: 24.0 mm
